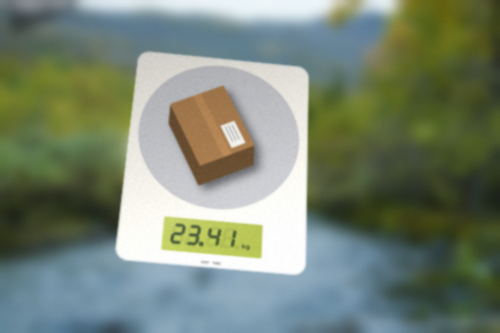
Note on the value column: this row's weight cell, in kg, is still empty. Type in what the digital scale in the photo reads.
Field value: 23.41 kg
